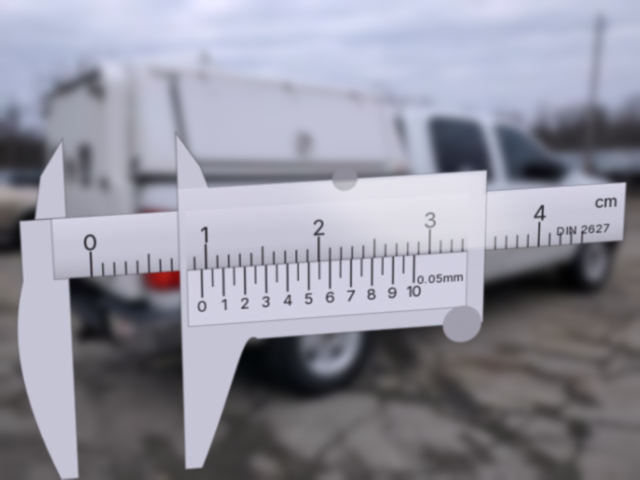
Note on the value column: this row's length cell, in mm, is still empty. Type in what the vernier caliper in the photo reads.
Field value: 9.6 mm
